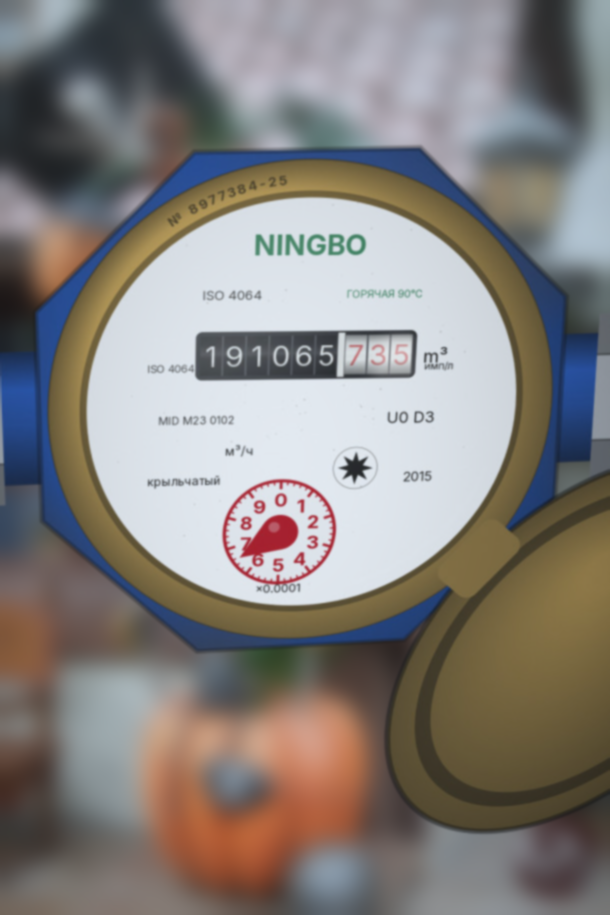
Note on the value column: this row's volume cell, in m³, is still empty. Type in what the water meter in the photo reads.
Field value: 191065.7356 m³
